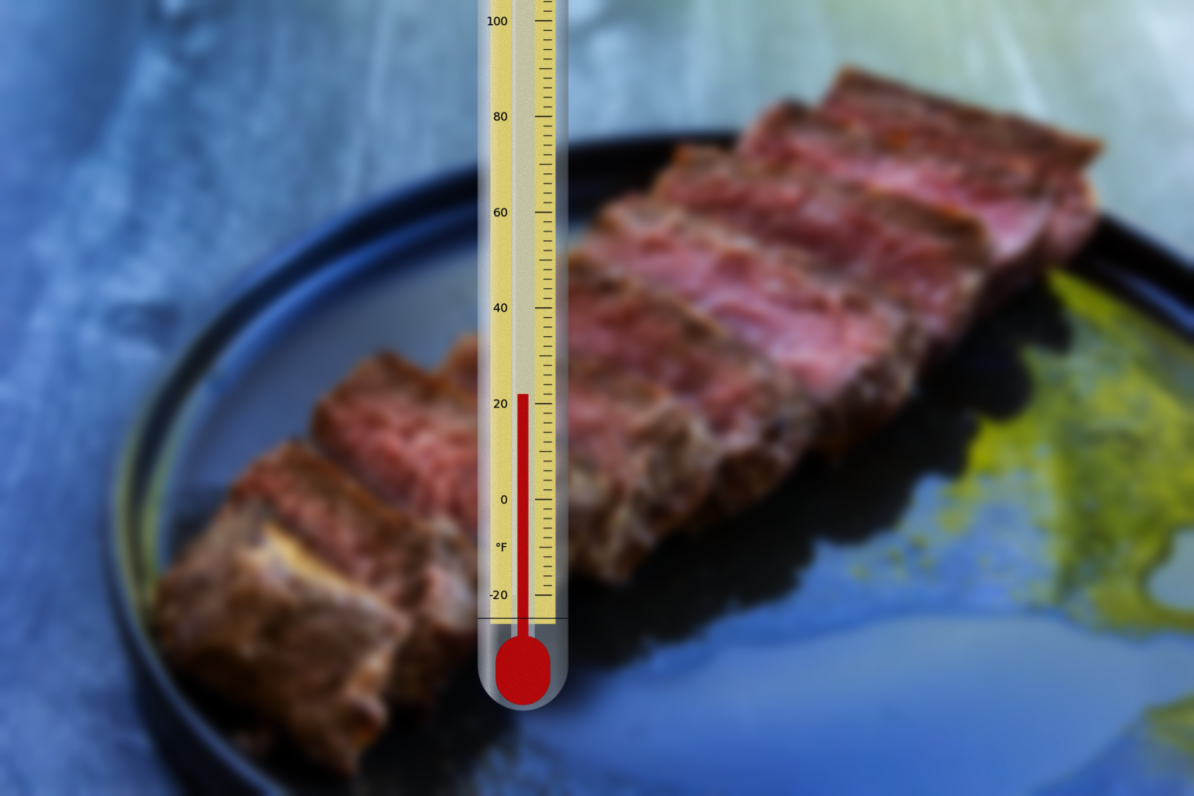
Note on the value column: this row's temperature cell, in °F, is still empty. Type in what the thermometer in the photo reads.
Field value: 22 °F
